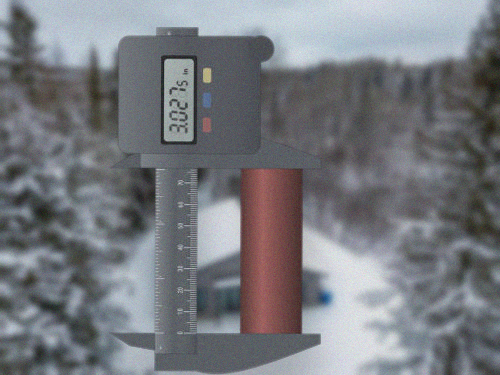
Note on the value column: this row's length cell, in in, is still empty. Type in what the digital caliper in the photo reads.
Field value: 3.0275 in
